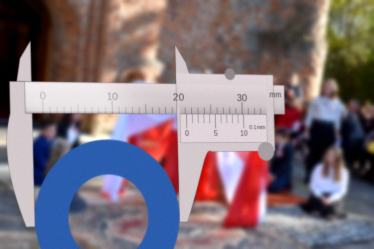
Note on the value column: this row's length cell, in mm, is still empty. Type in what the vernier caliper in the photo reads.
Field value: 21.2 mm
